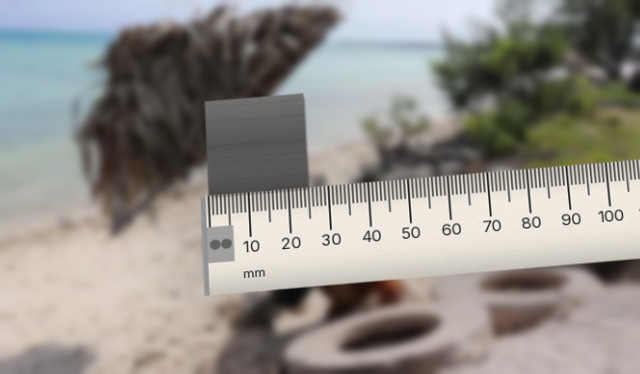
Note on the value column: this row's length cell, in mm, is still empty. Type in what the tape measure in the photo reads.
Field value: 25 mm
